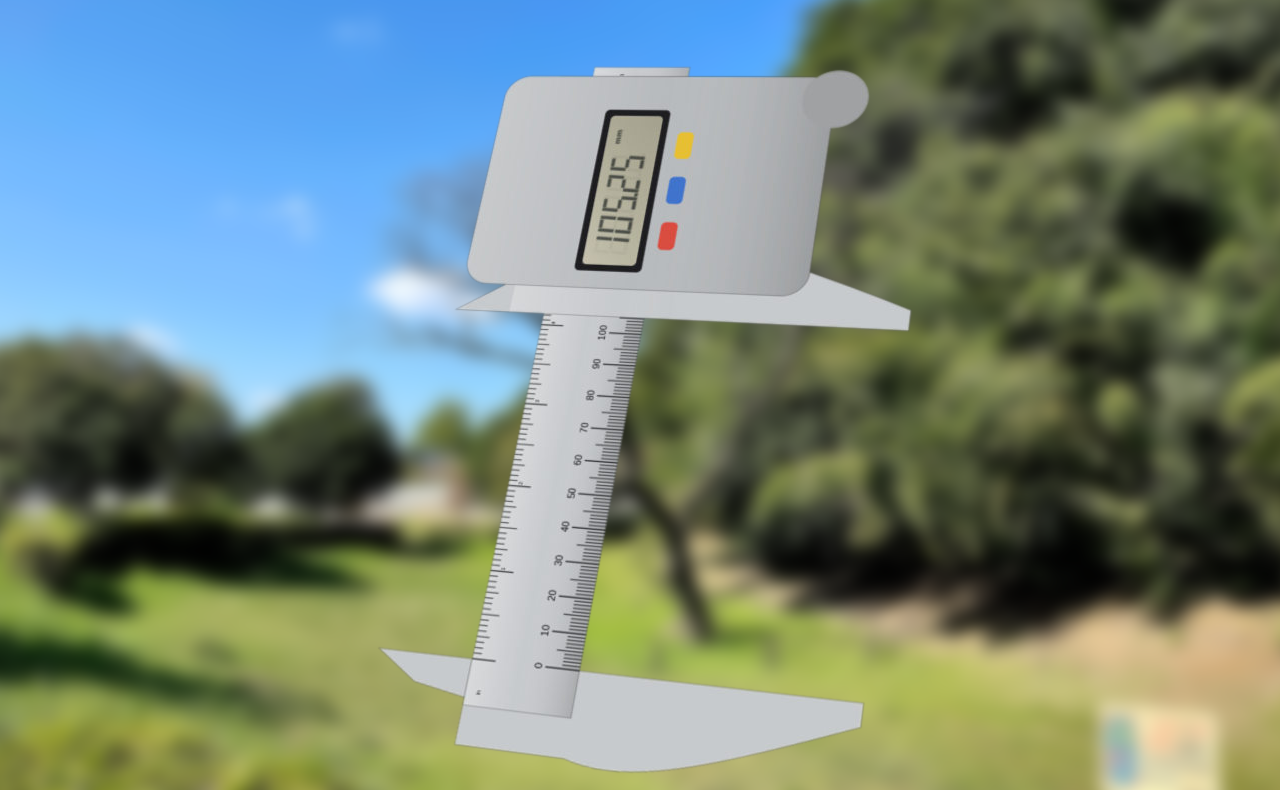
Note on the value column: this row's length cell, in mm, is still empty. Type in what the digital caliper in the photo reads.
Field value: 105.25 mm
